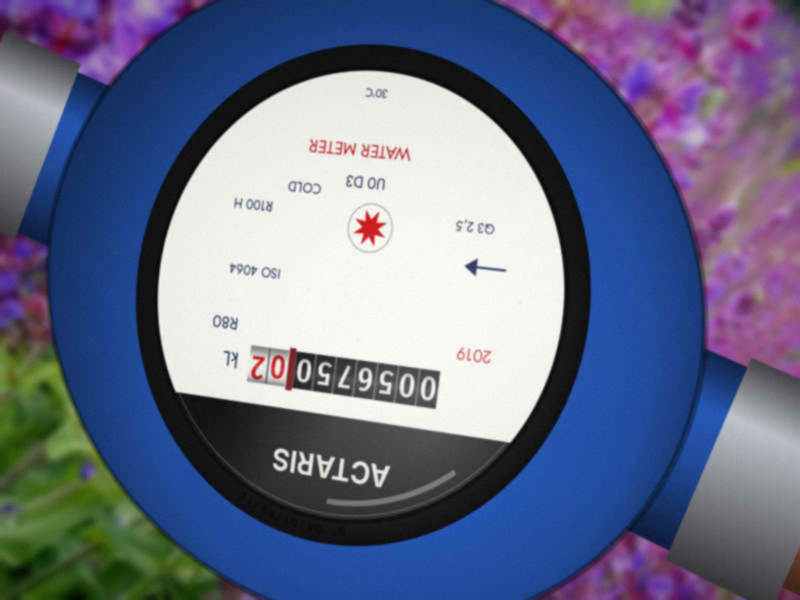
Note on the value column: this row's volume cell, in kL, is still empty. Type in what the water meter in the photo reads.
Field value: 56750.02 kL
